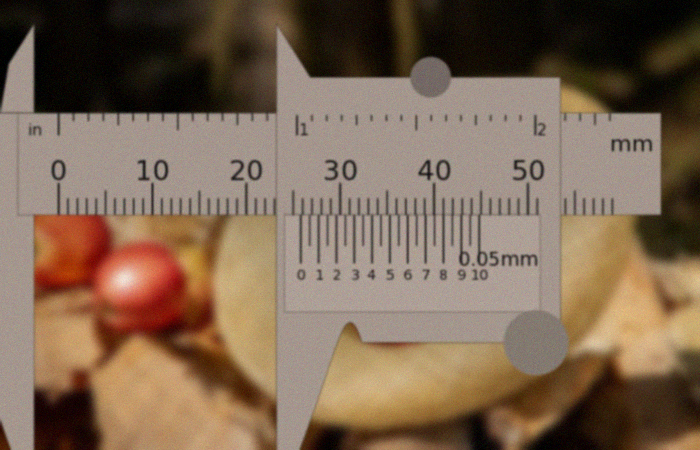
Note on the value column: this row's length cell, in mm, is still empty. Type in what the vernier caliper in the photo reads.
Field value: 25.8 mm
